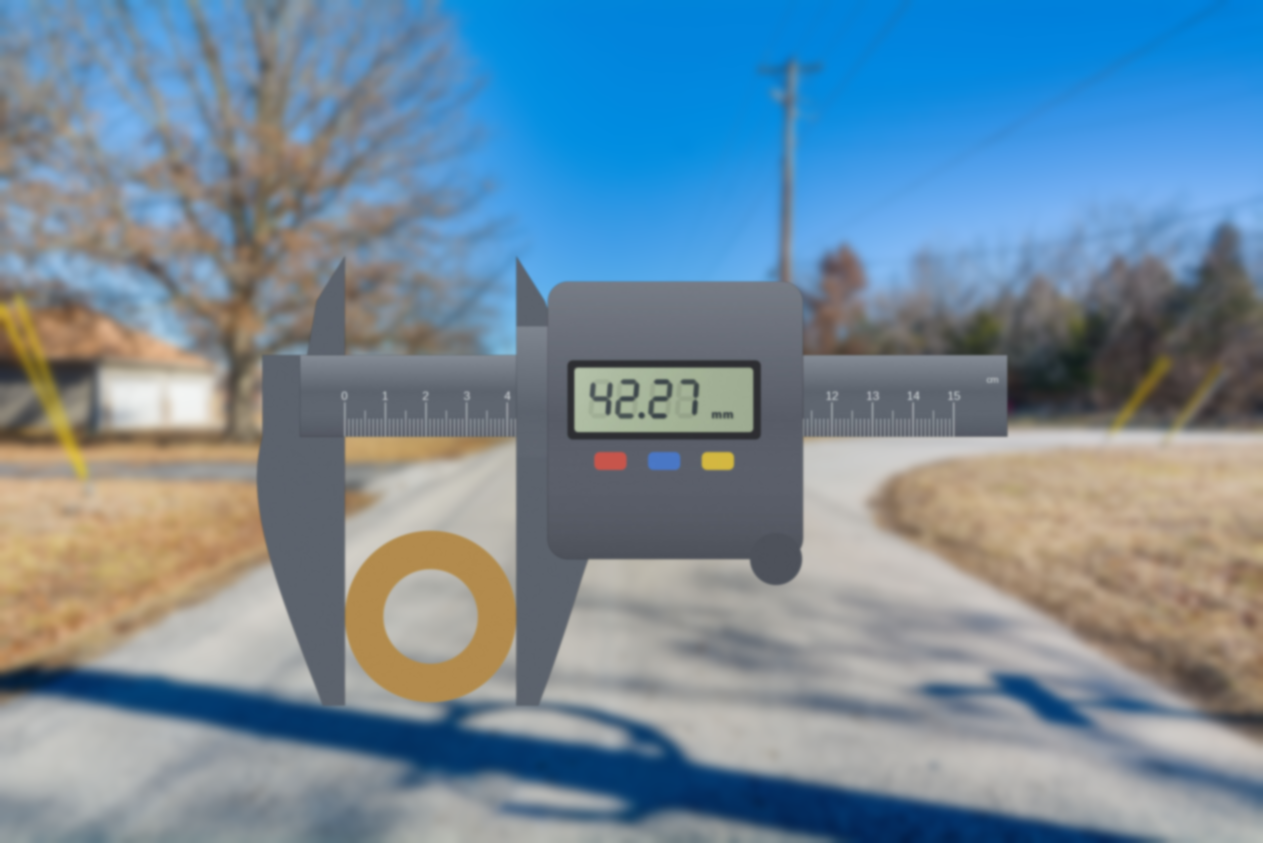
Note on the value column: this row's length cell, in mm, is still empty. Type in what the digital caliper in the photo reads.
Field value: 42.27 mm
